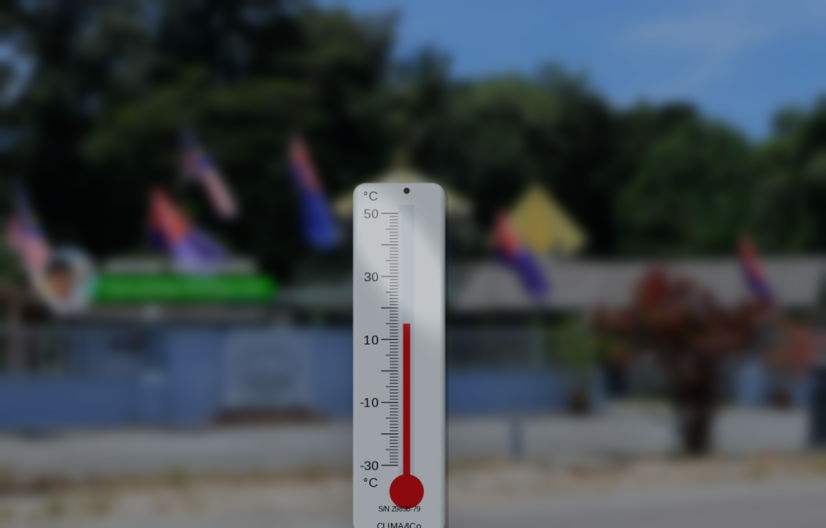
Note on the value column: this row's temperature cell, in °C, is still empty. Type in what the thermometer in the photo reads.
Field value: 15 °C
